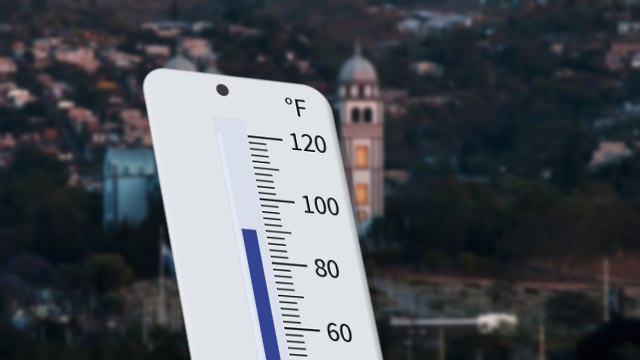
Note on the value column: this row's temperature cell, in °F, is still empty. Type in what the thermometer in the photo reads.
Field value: 90 °F
